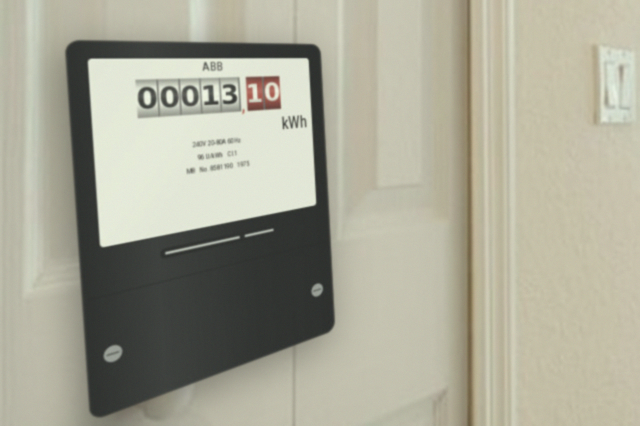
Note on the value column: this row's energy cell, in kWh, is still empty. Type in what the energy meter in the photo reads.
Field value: 13.10 kWh
